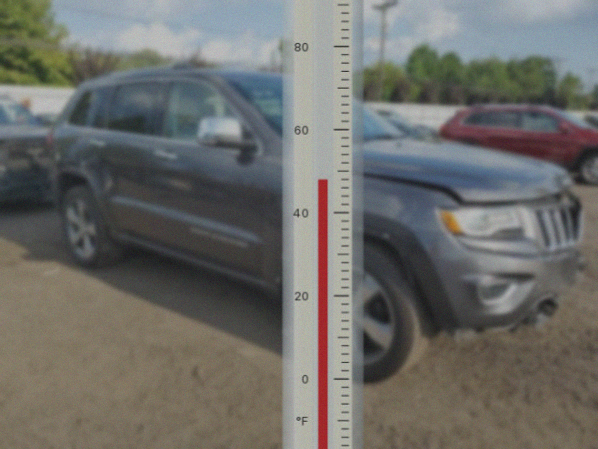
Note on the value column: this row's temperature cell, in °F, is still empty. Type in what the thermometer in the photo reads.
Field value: 48 °F
